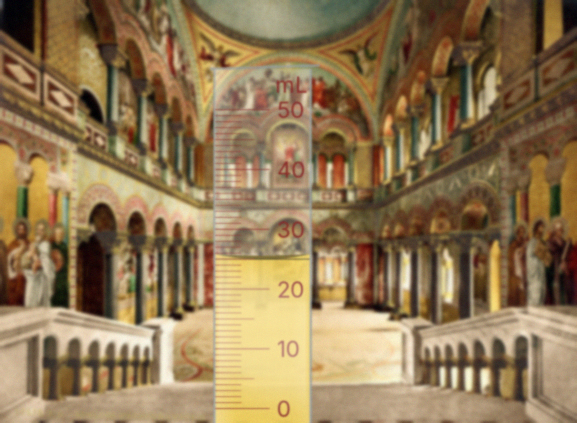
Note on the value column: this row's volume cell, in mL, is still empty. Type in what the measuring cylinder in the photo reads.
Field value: 25 mL
